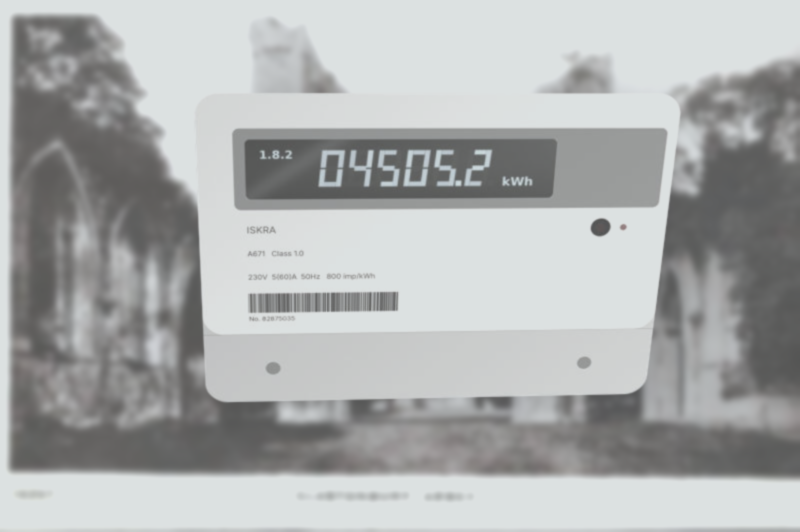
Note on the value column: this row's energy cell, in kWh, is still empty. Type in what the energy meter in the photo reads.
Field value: 4505.2 kWh
